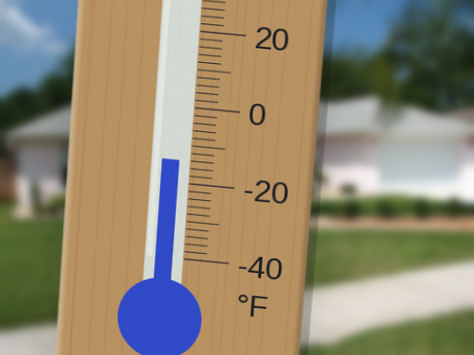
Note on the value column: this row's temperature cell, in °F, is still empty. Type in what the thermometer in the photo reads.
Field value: -14 °F
